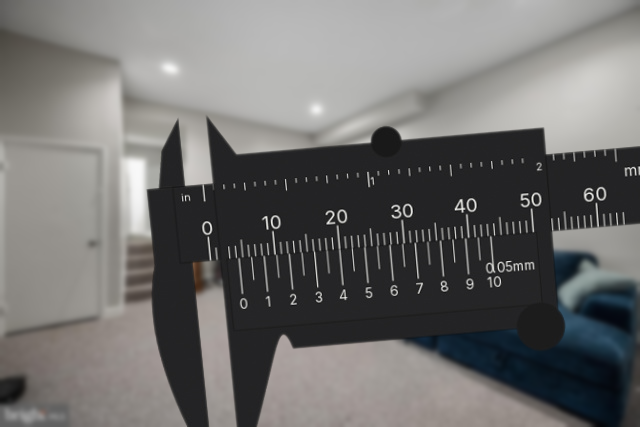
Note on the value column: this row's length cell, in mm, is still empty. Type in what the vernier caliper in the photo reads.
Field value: 4.4 mm
